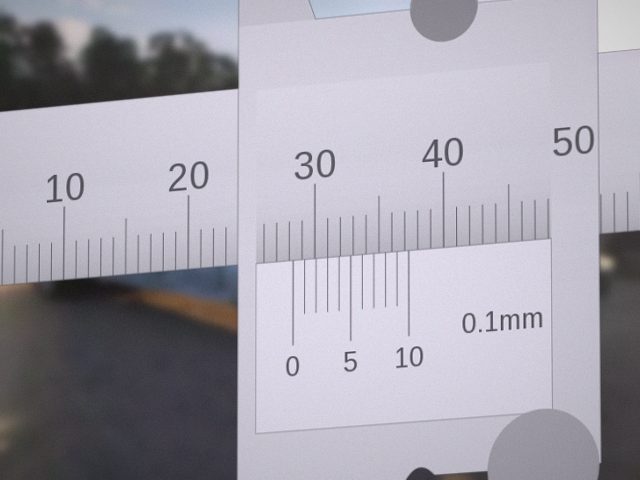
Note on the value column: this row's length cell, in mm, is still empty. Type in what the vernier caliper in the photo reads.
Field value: 28.3 mm
